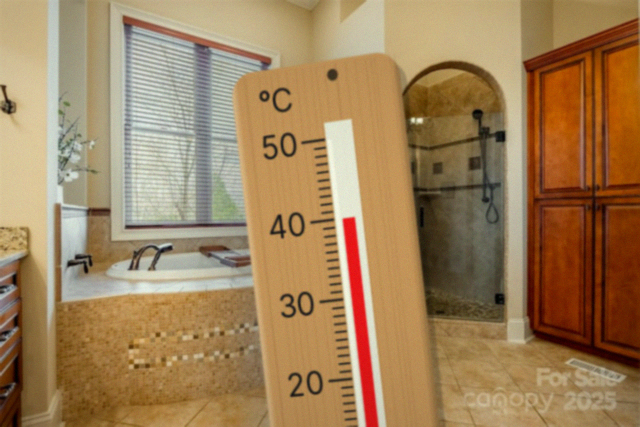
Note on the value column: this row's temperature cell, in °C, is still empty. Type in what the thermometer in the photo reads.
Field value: 40 °C
